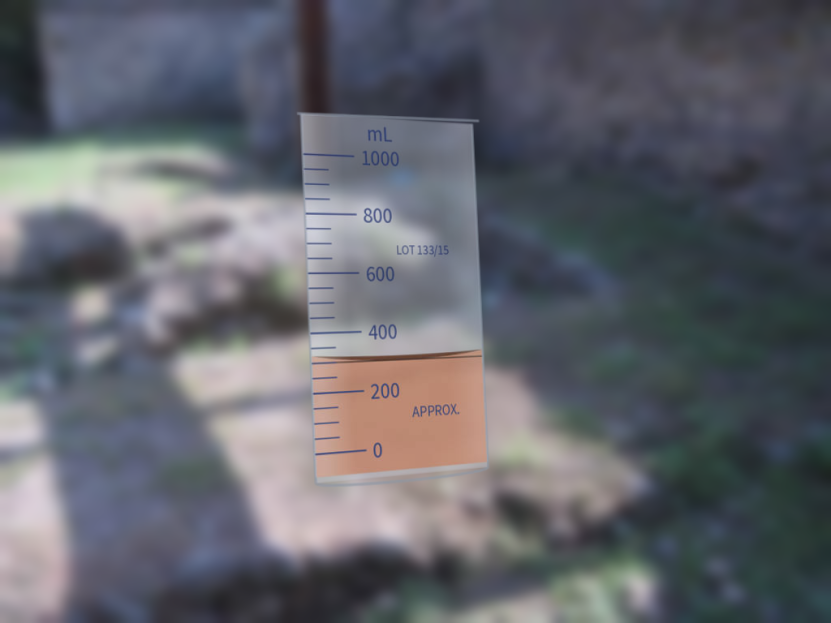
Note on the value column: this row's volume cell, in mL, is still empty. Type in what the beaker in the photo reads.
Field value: 300 mL
